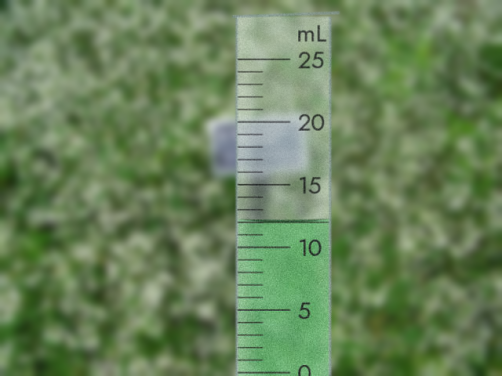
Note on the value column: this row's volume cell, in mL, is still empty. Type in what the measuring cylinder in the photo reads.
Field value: 12 mL
